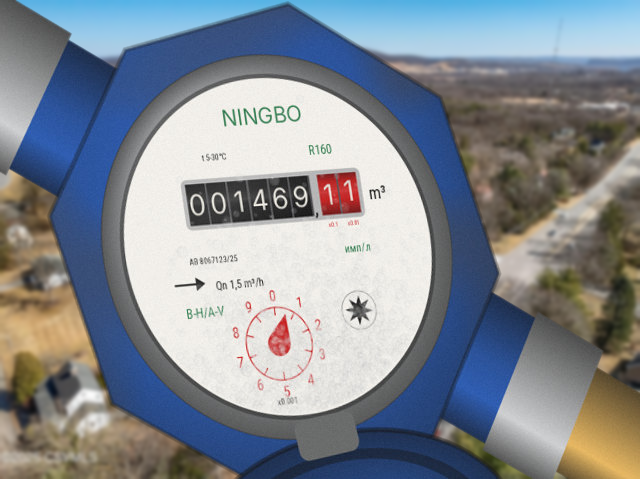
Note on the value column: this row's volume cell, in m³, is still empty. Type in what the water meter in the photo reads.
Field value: 1469.110 m³
